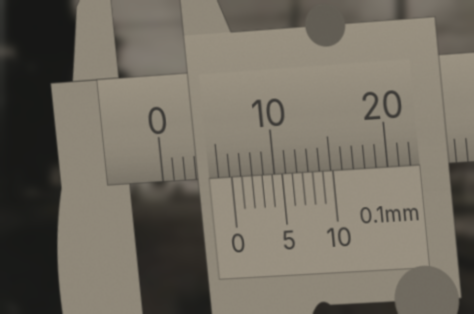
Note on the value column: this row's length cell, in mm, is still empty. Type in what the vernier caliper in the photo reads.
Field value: 6.2 mm
